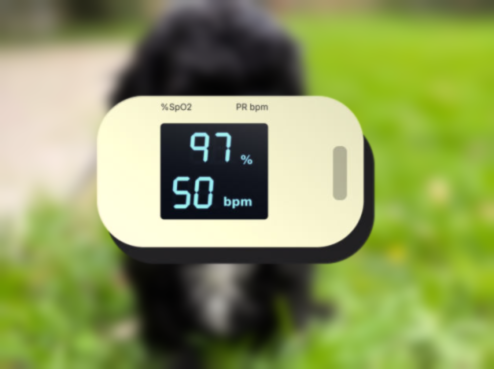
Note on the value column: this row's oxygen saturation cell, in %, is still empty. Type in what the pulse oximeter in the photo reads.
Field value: 97 %
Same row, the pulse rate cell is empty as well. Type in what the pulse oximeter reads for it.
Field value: 50 bpm
